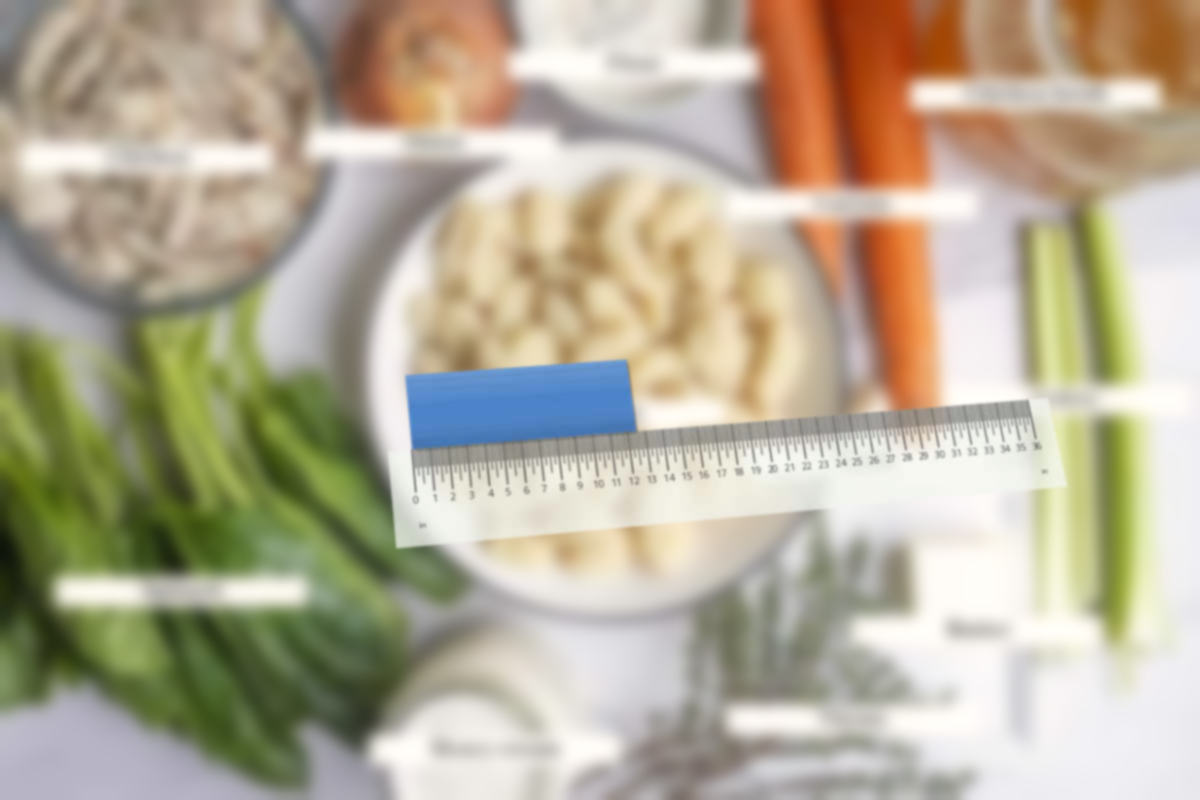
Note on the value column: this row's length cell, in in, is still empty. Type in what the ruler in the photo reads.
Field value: 12.5 in
